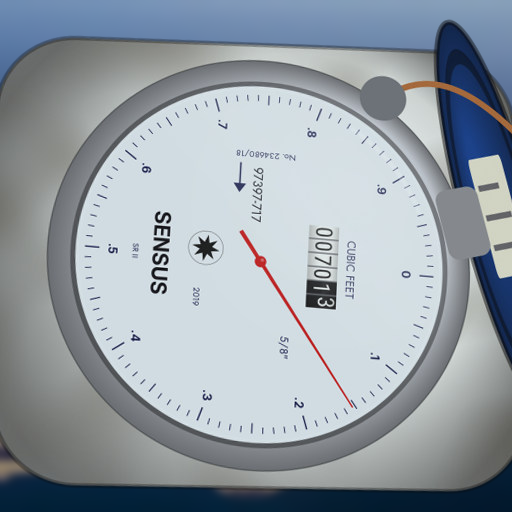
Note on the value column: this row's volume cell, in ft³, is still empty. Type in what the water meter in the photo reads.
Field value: 7013.15 ft³
